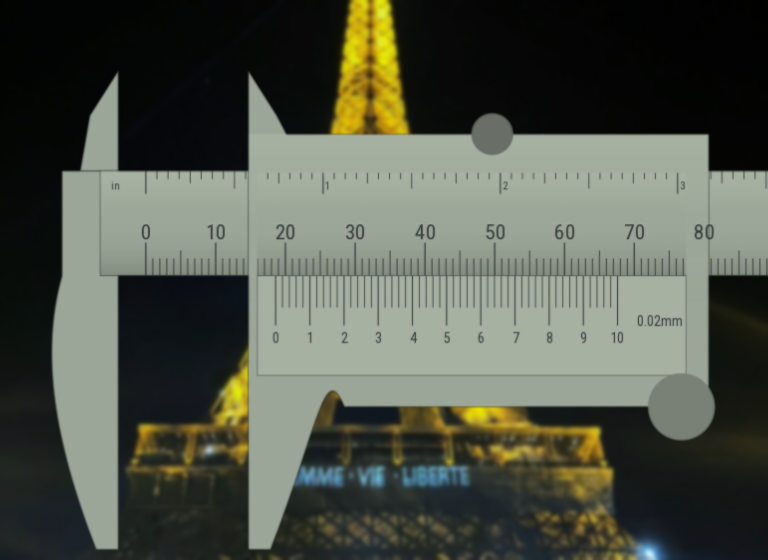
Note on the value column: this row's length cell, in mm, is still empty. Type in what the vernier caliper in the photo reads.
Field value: 18.6 mm
